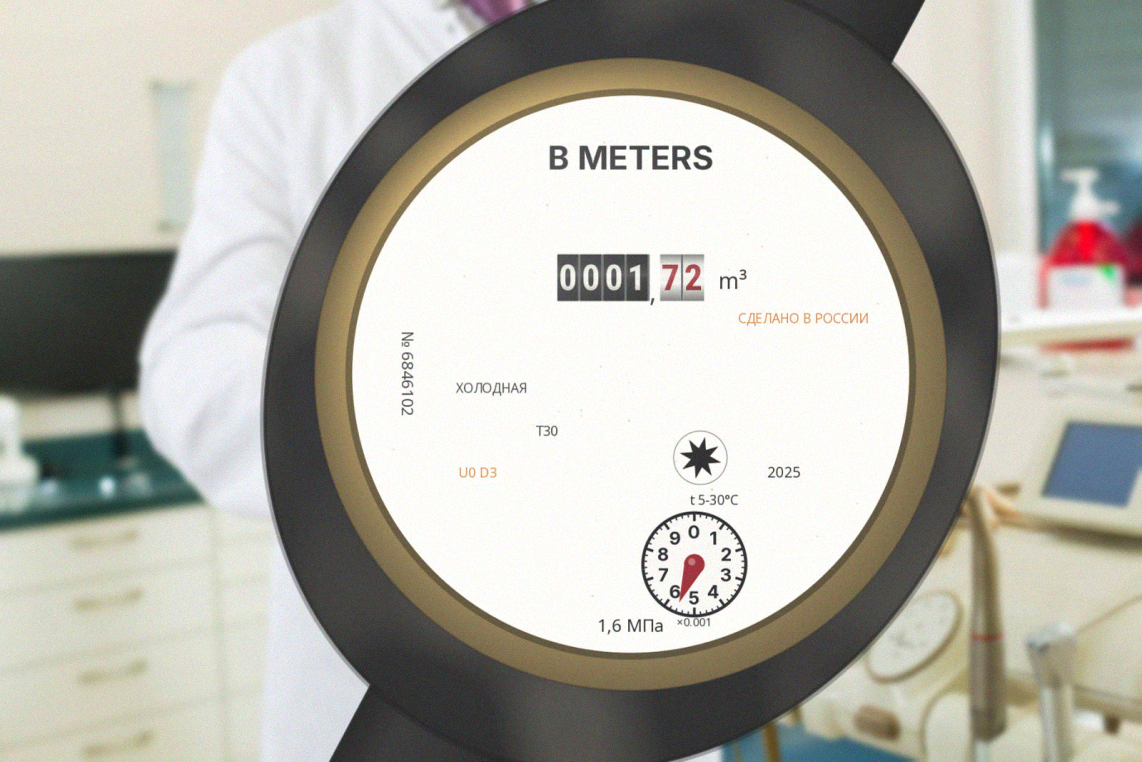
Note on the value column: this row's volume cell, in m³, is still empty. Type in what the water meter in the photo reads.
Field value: 1.725 m³
